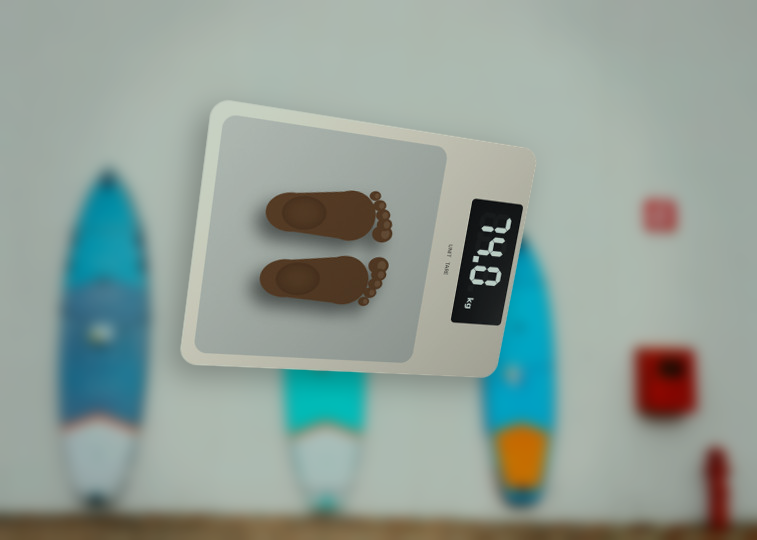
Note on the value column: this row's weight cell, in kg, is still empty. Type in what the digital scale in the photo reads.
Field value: 74.0 kg
